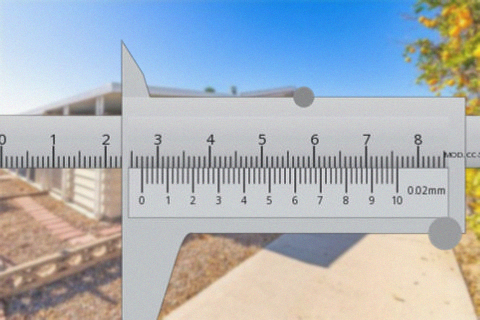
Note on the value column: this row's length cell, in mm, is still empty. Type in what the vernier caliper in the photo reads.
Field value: 27.0 mm
